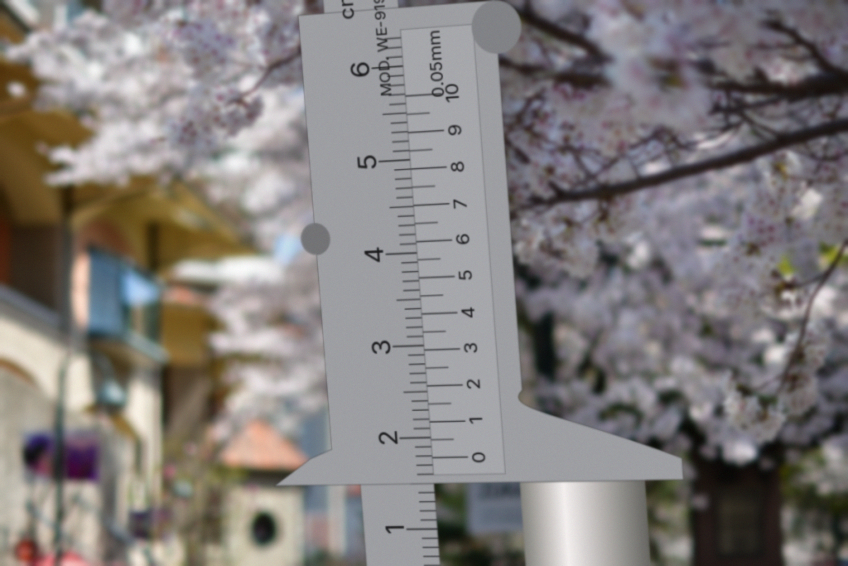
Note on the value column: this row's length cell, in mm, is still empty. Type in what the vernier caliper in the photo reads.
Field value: 17.8 mm
